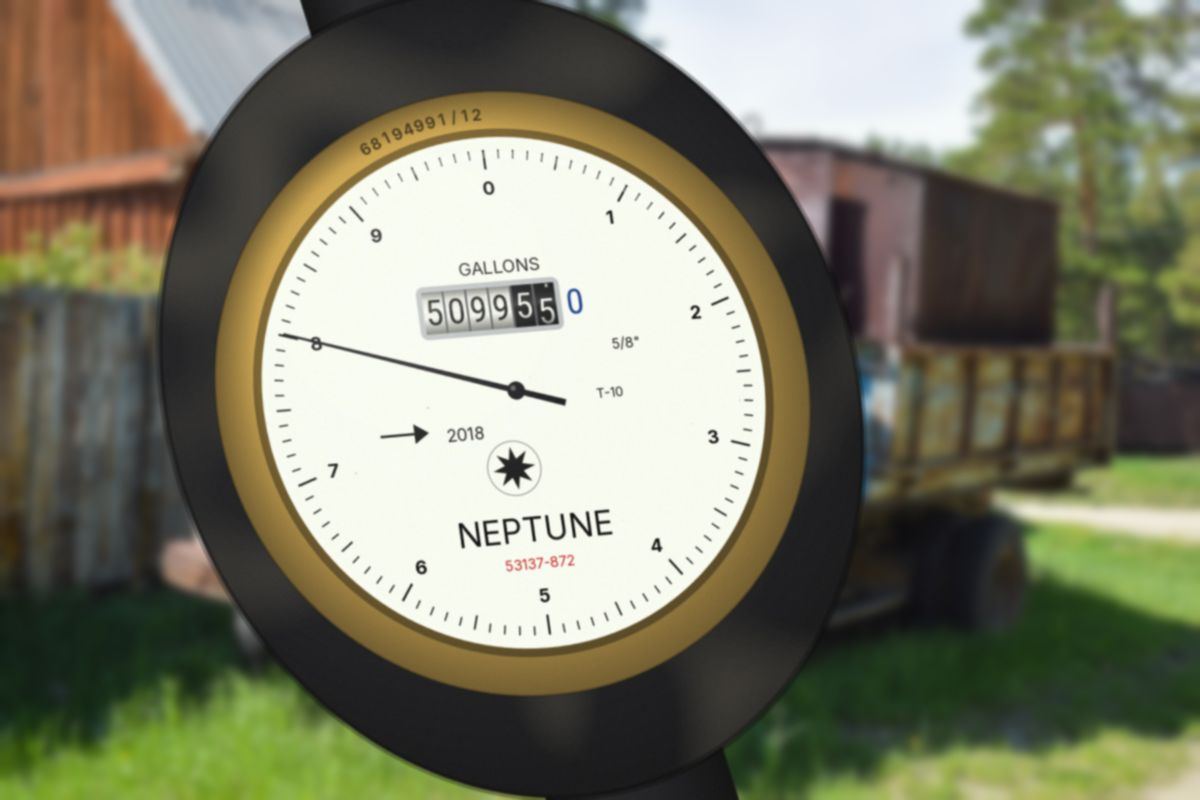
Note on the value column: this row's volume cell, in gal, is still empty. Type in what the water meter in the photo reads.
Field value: 5099548.0 gal
